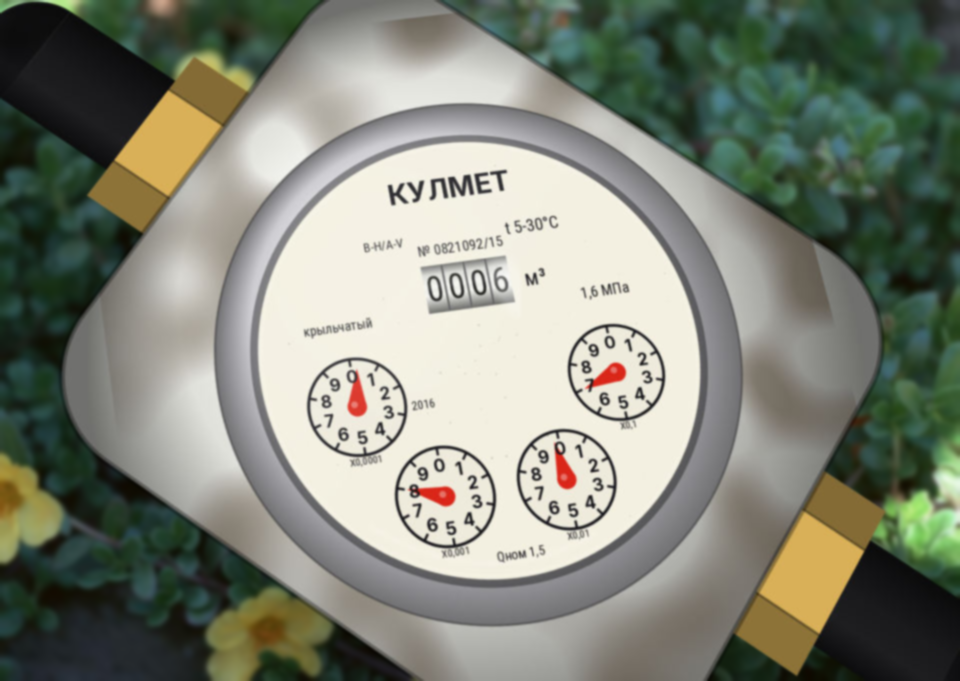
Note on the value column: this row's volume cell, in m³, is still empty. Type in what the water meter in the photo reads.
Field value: 6.6980 m³
